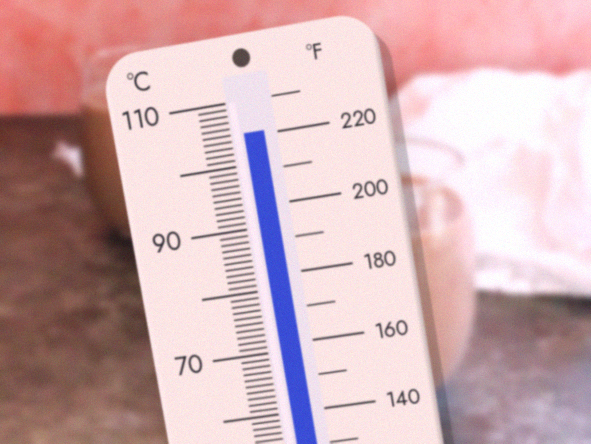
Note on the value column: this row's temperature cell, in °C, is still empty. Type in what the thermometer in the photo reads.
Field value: 105 °C
